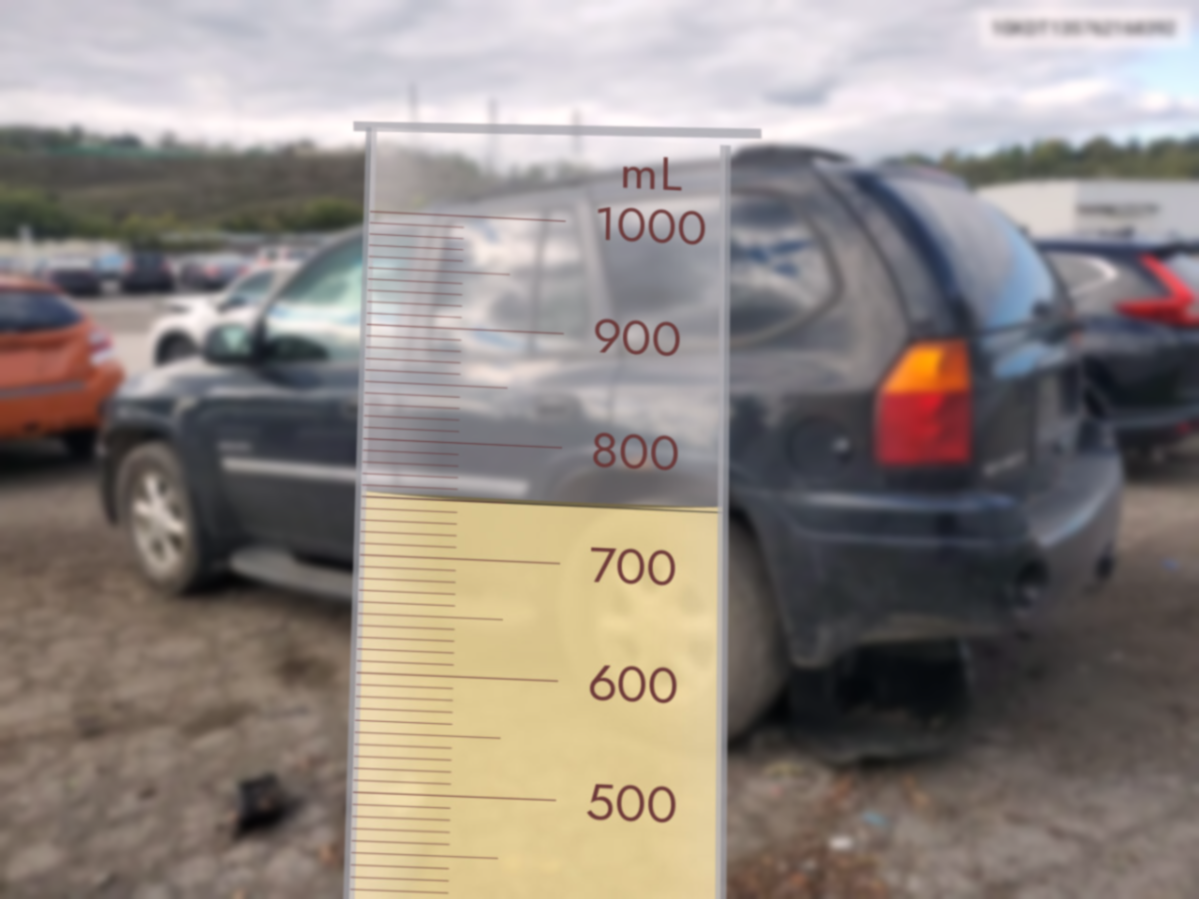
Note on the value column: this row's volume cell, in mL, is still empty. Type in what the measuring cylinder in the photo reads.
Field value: 750 mL
